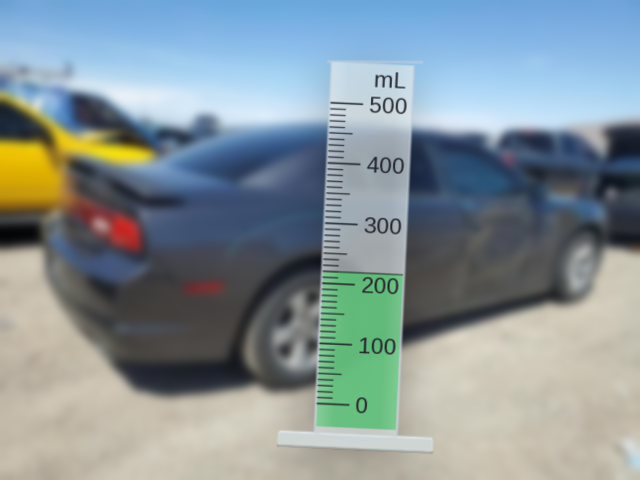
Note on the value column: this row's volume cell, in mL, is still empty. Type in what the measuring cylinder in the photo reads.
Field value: 220 mL
